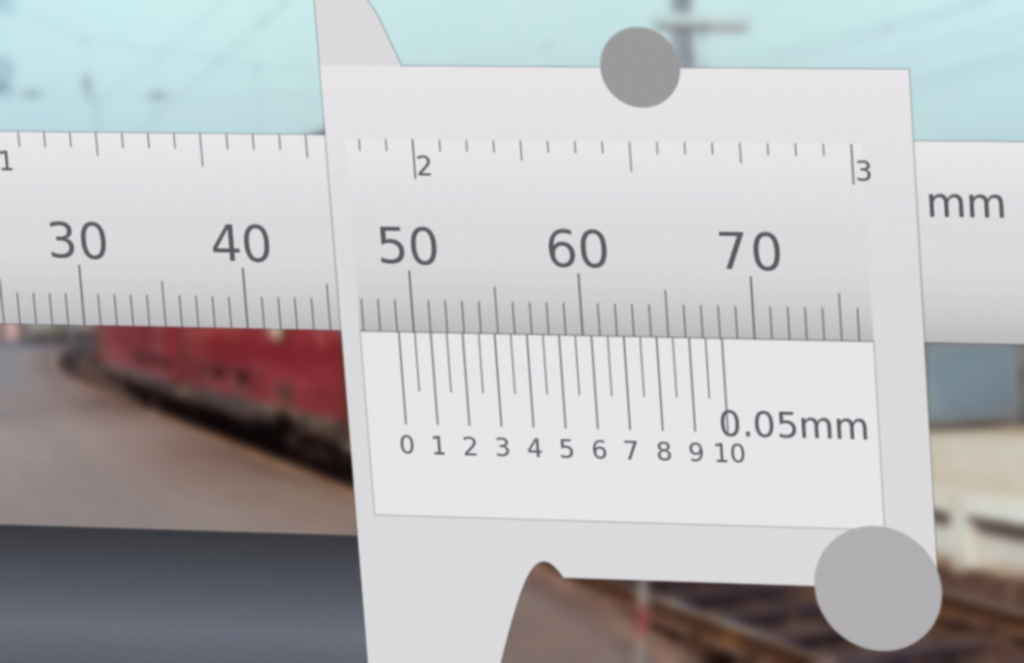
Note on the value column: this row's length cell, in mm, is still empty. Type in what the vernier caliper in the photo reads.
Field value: 49.1 mm
